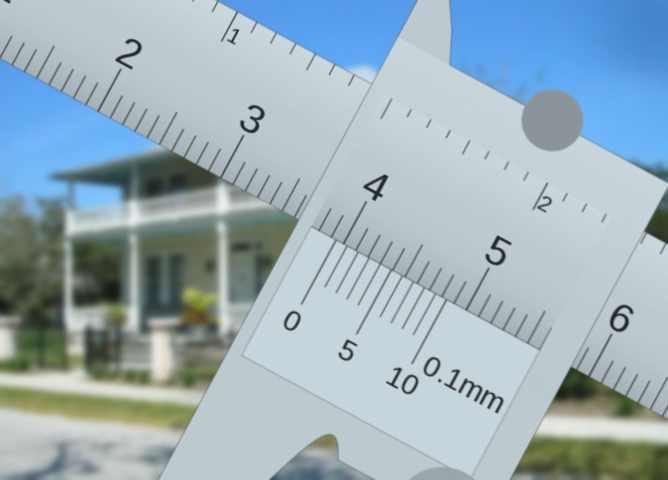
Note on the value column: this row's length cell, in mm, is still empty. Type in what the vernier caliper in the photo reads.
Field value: 39.4 mm
